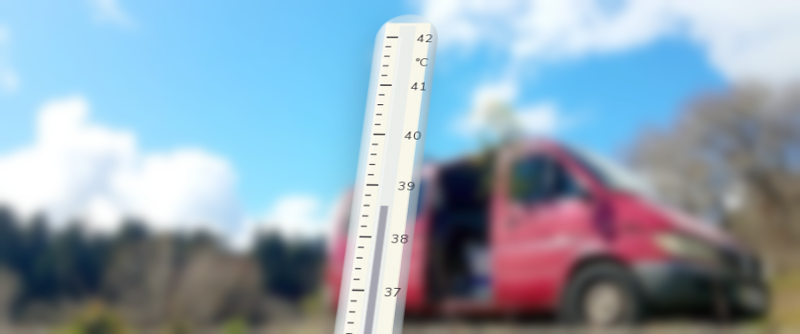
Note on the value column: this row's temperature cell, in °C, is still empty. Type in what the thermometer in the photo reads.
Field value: 38.6 °C
